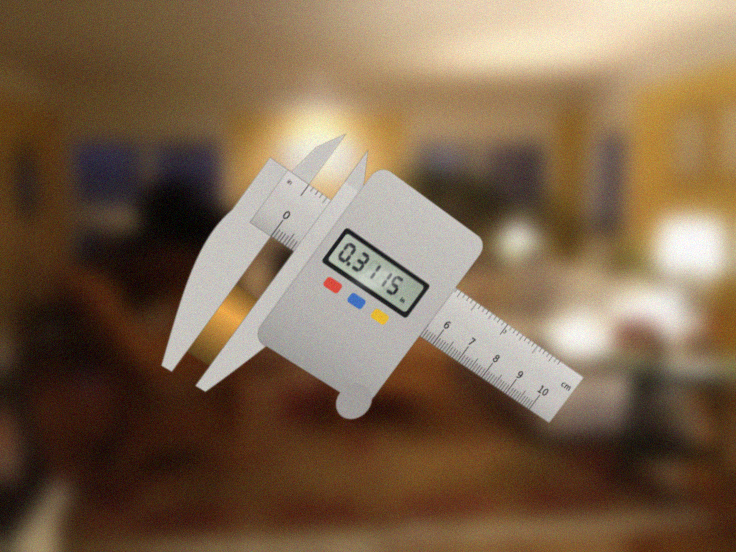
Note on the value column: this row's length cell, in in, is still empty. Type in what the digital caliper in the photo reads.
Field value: 0.3115 in
